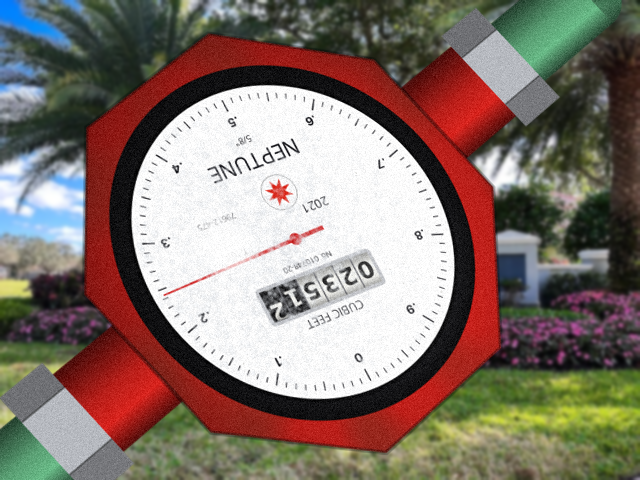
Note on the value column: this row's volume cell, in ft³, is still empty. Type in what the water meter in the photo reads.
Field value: 23512.24 ft³
